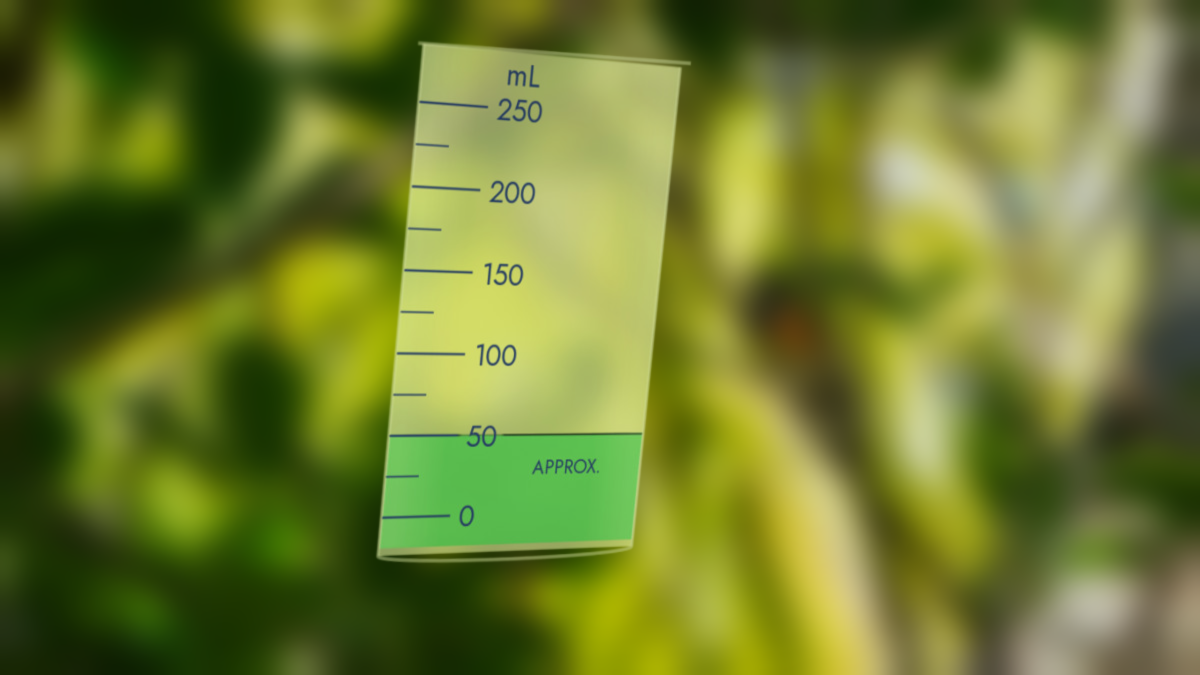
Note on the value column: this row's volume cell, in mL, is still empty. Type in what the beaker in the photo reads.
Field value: 50 mL
